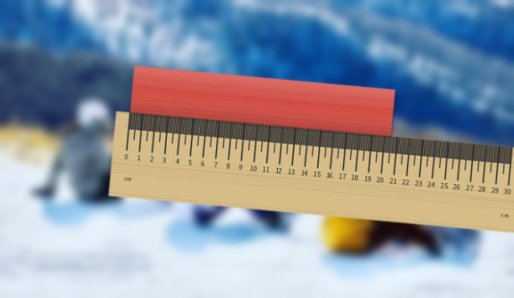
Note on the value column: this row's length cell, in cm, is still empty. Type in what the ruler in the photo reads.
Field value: 20.5 cm
